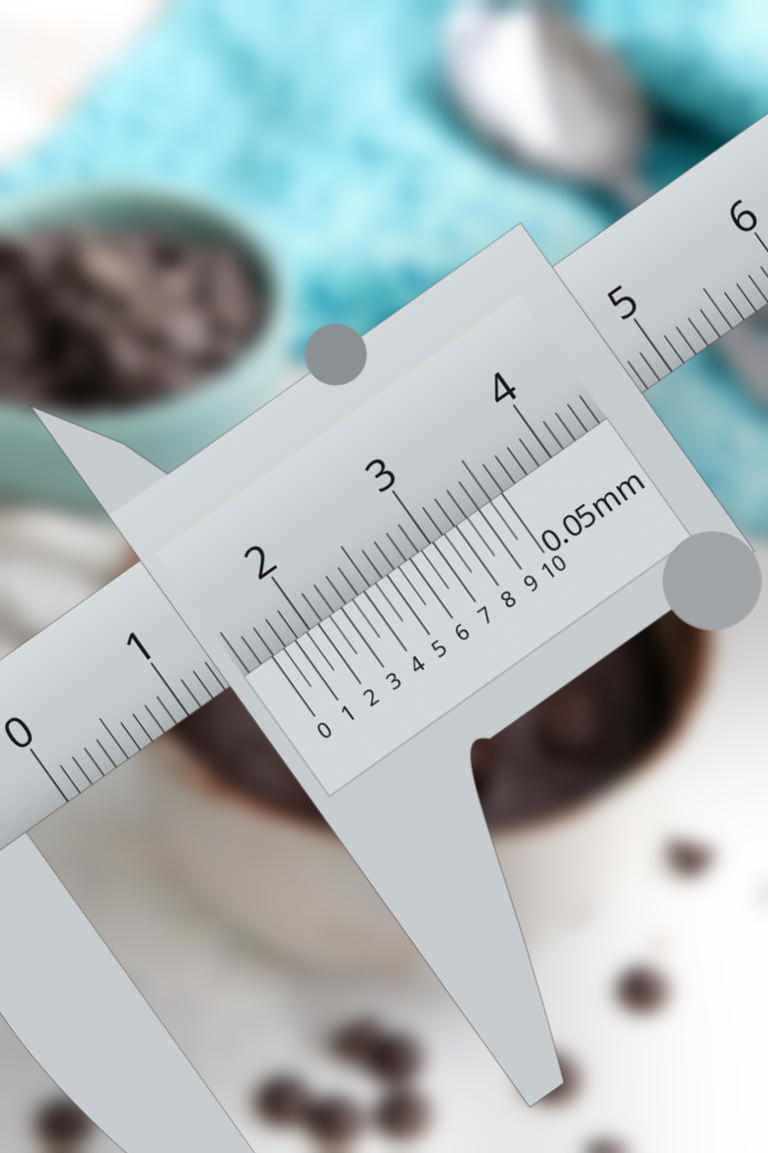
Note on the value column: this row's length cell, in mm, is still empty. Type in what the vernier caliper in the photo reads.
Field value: 16.9 mm
